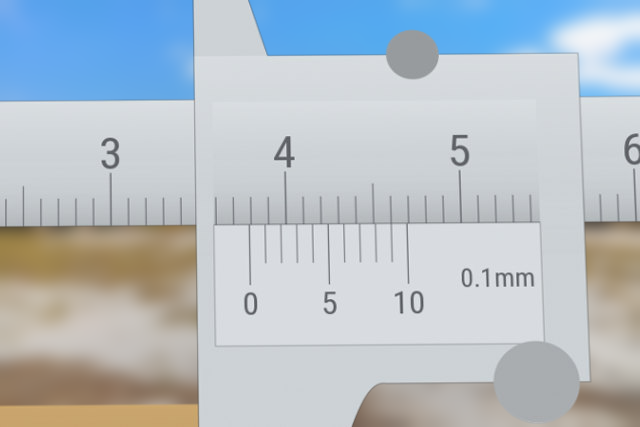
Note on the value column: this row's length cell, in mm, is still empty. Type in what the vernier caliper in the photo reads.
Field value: 37.9 mm
